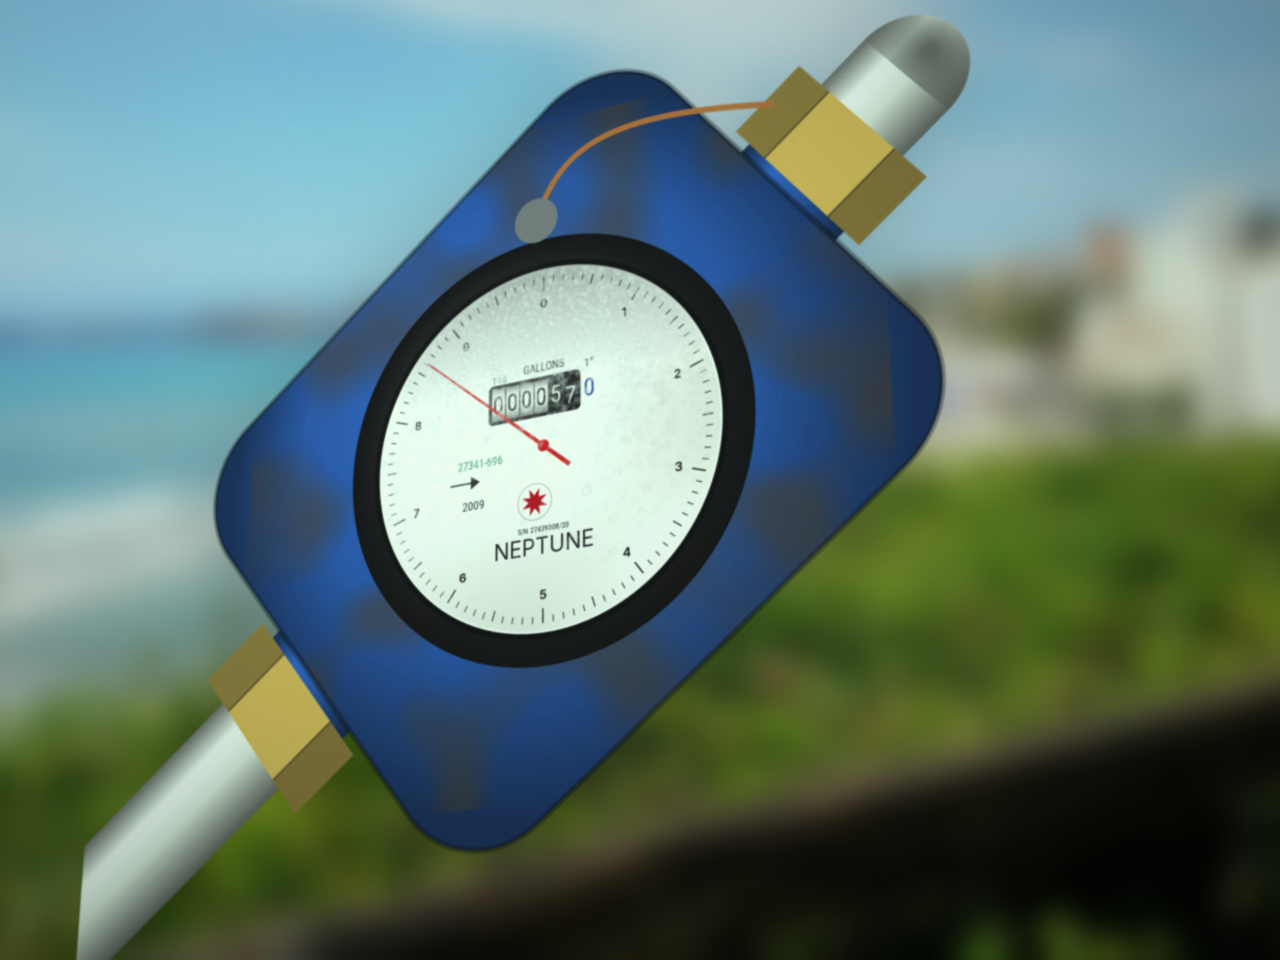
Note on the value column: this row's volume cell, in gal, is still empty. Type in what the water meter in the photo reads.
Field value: 568.6 gal
